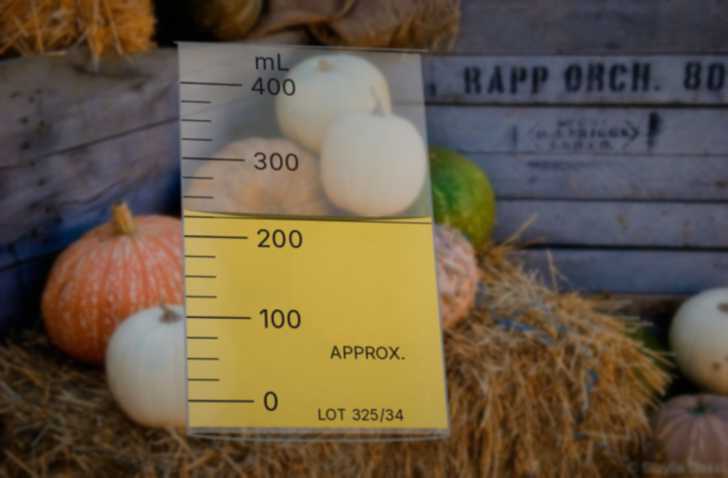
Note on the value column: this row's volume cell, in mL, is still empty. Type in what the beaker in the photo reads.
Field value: 225 mL
